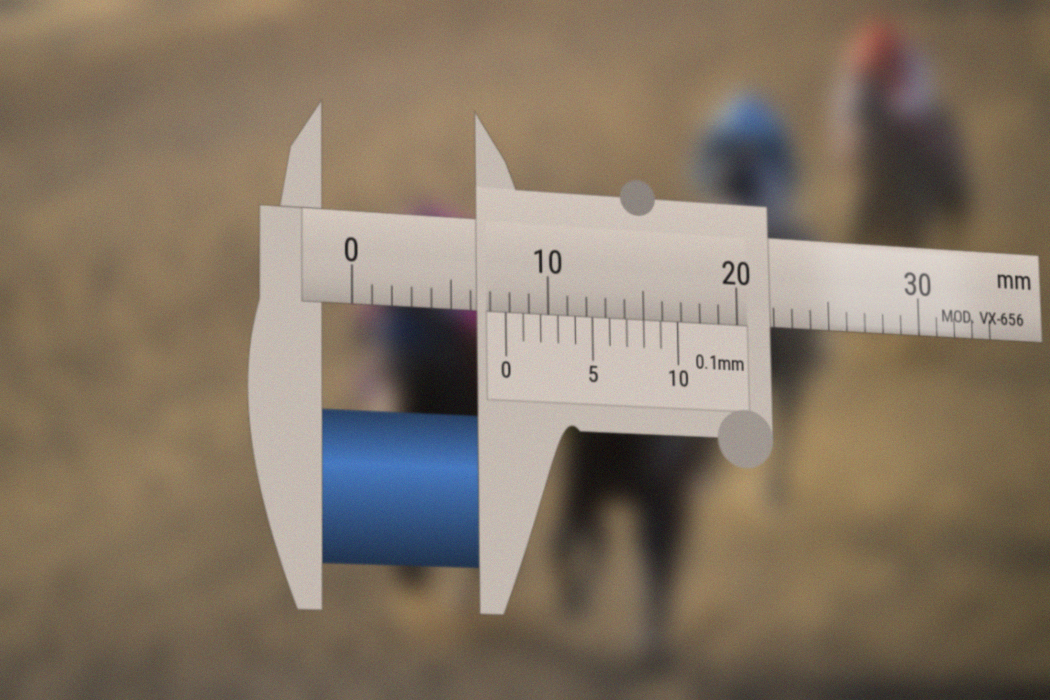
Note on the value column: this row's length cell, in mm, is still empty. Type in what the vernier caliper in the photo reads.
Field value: 7.8 mm
